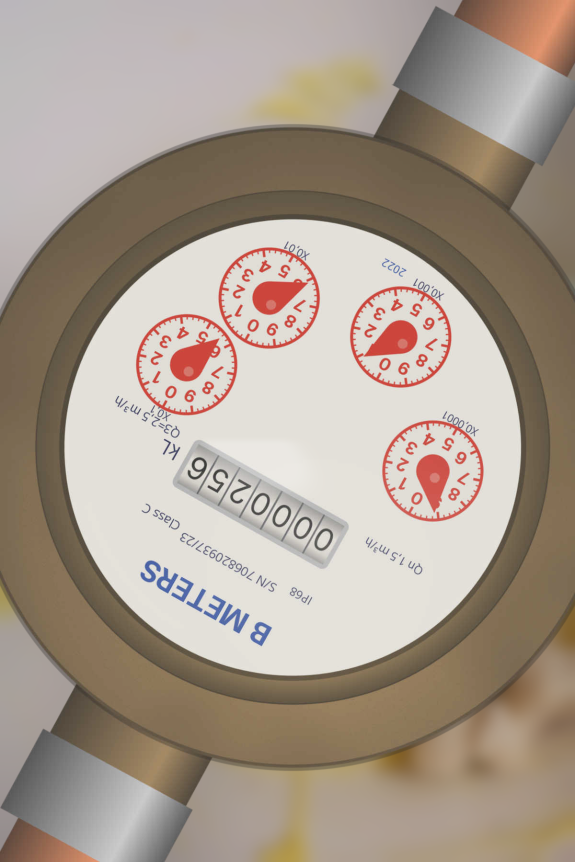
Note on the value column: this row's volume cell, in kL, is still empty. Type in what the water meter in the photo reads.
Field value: 256.5609 kL
